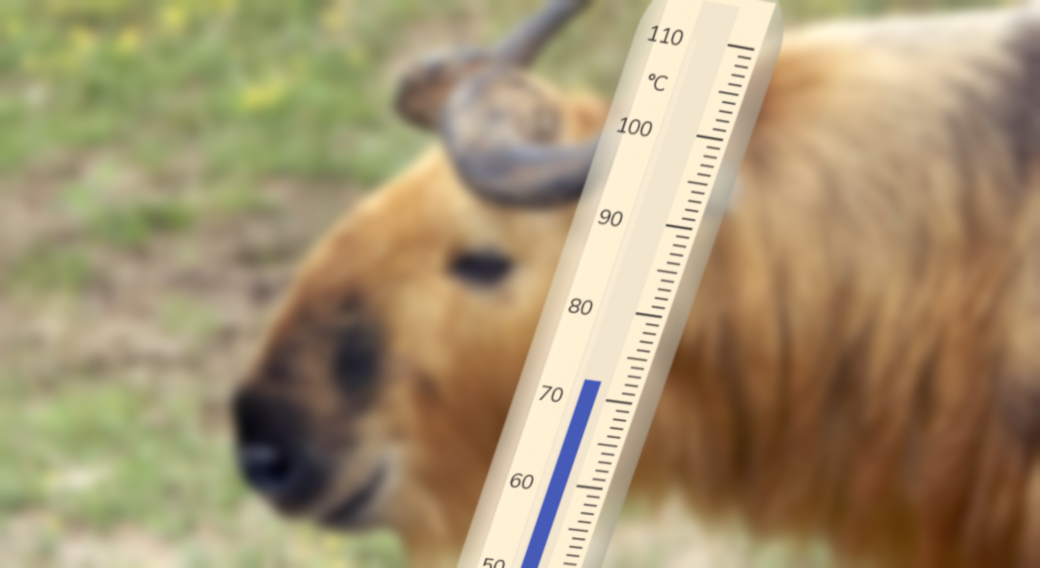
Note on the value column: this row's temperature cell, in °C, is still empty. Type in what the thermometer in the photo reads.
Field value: 72 °C
